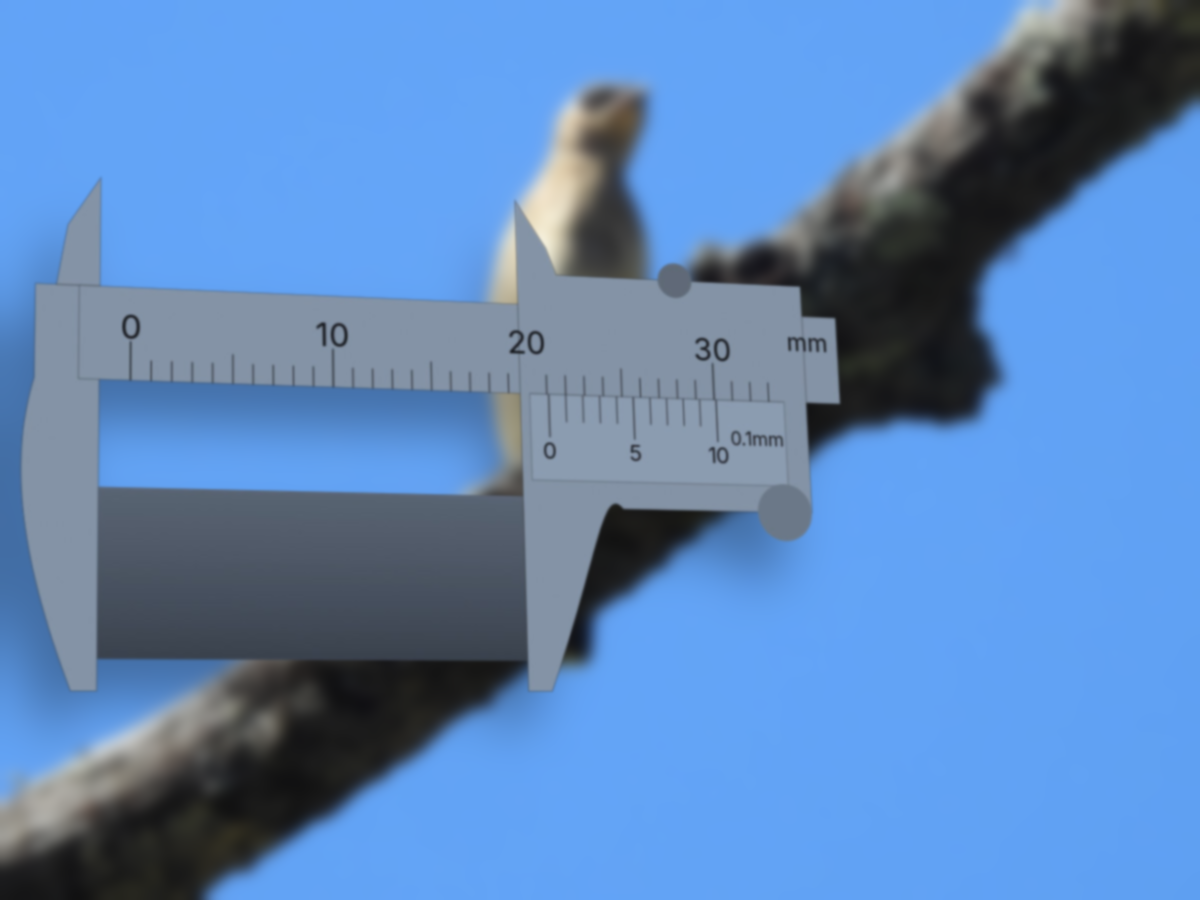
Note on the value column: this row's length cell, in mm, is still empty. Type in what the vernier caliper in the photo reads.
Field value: 21.1 mm
